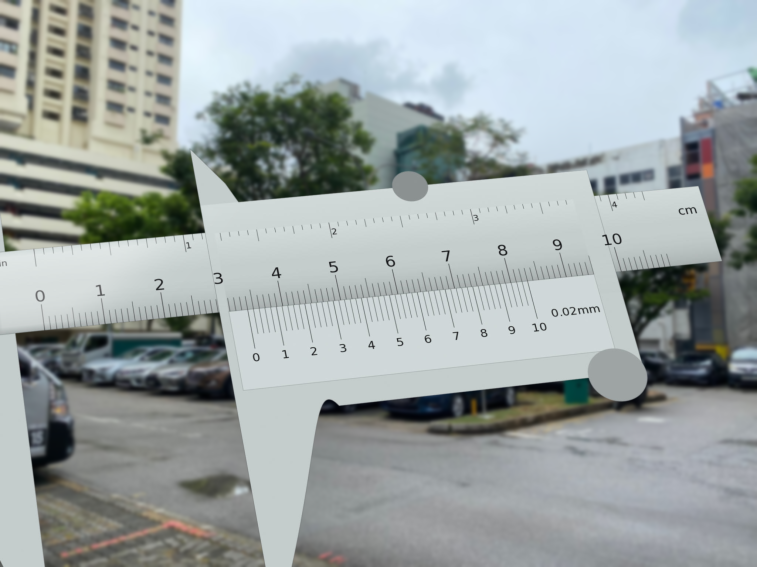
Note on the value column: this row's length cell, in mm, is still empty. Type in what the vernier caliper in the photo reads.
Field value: 34.0 mm
